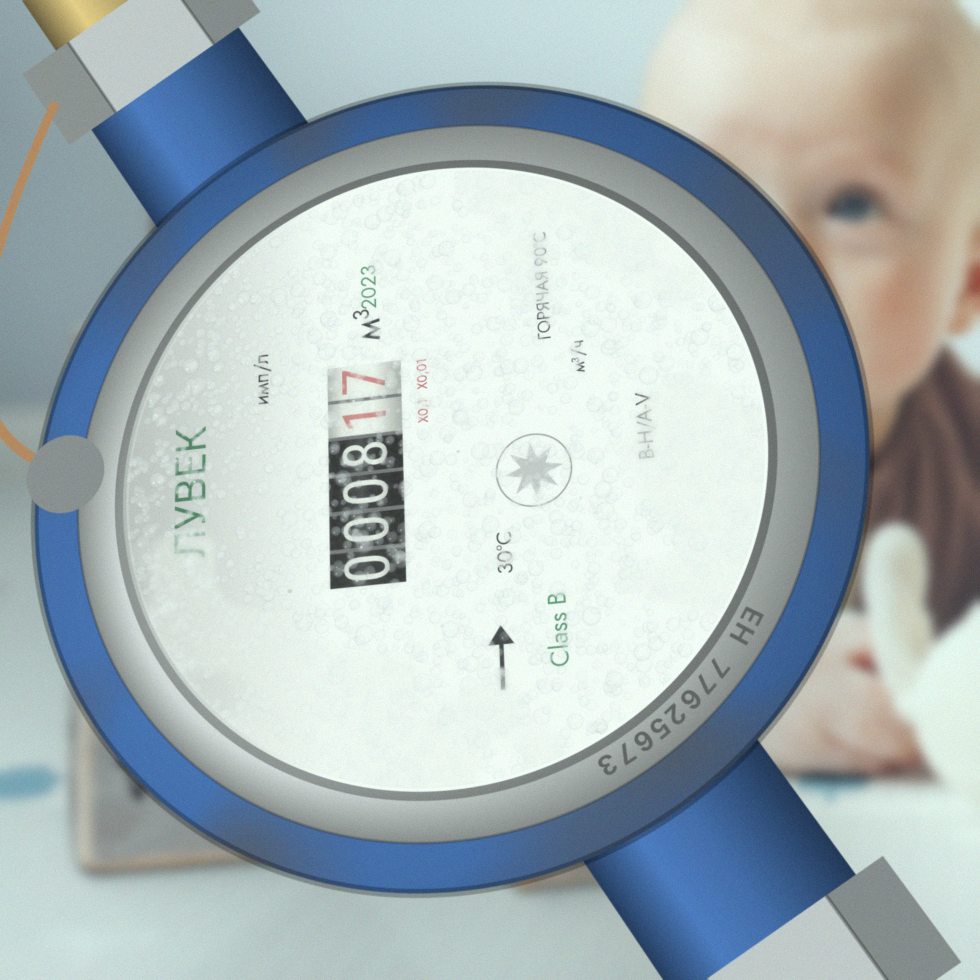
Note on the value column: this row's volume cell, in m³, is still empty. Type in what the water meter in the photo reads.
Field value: 8.17 m³
